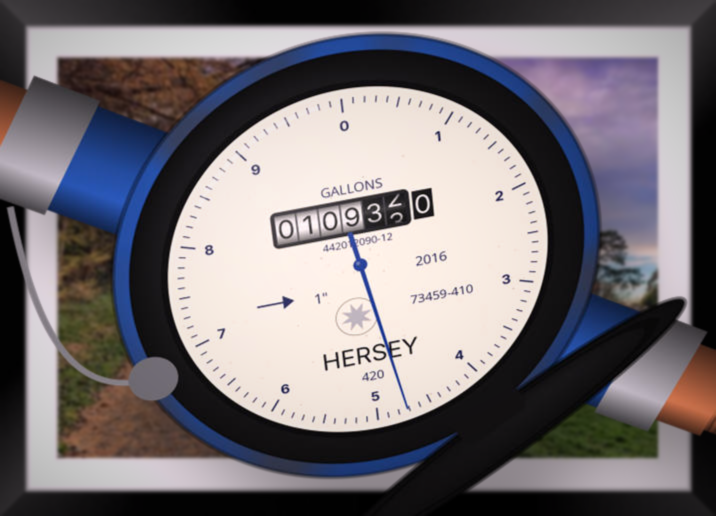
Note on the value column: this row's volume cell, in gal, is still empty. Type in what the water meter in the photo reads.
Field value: 109324.7 gal
